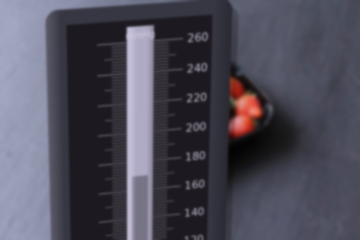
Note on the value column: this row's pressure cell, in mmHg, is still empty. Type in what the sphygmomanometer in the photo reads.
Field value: 170 mmHg
